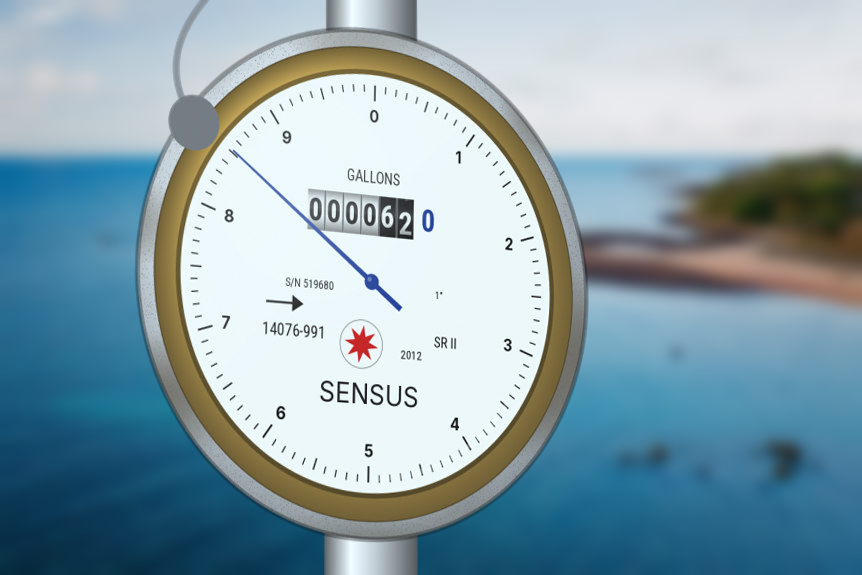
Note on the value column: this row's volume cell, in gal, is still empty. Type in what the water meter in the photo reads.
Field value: 618.5 gal
